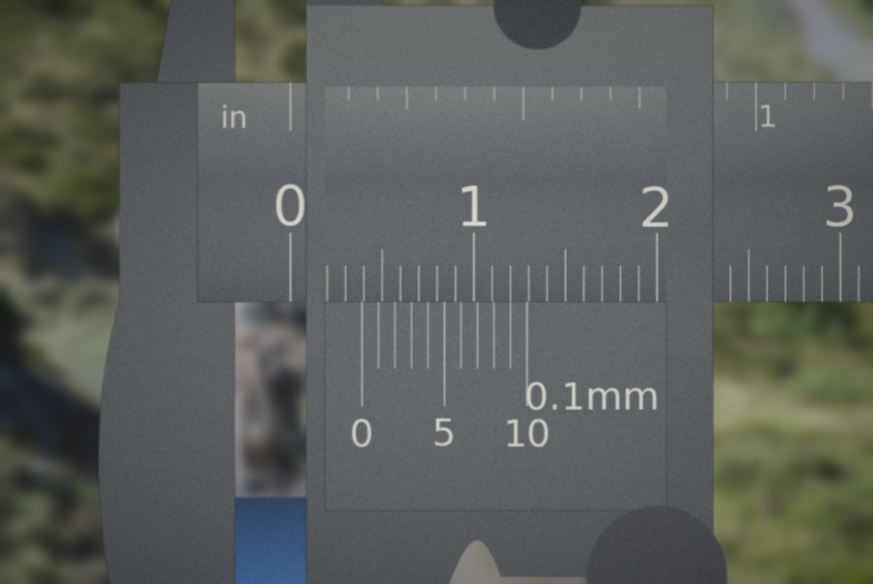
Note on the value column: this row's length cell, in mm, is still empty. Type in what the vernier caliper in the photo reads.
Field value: 3.9 mm
